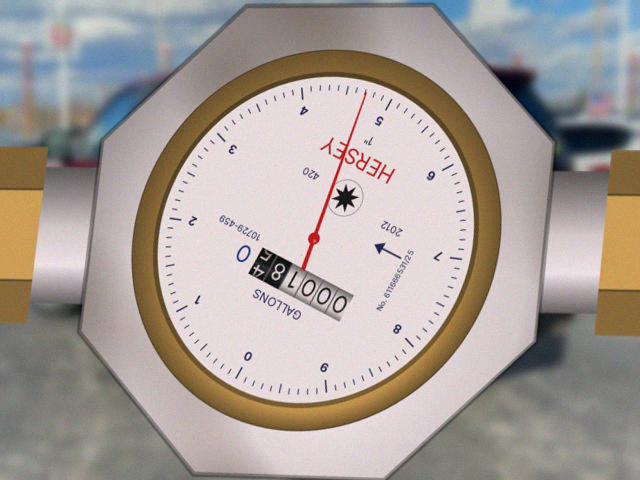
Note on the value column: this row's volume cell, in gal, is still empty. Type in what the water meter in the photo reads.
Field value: 1844.7 gal
